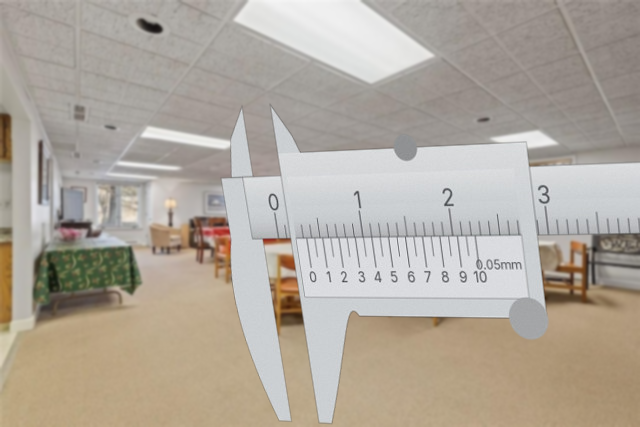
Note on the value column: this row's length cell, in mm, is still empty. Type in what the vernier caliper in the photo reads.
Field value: 3.4 mm
